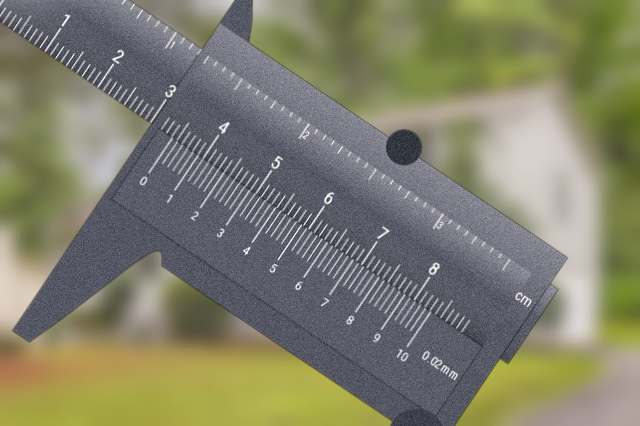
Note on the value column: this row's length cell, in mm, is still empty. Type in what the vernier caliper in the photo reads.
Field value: 34.2 mm
